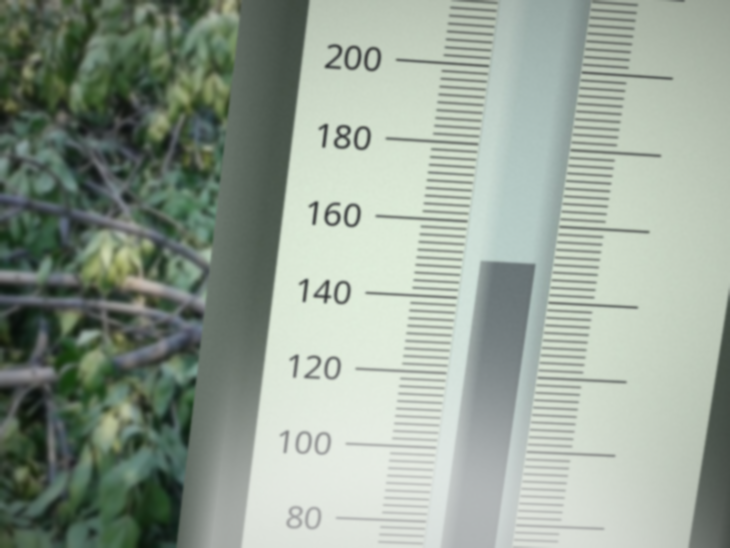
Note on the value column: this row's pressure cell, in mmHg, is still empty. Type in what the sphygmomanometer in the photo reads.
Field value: 150 mmHg
